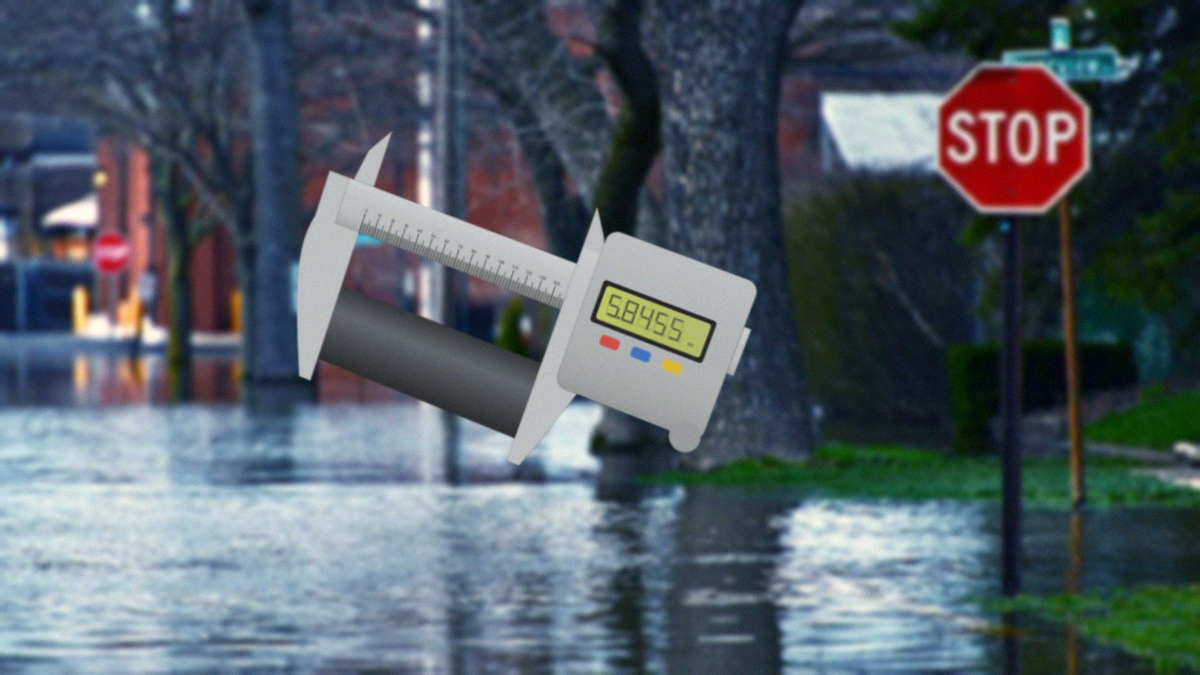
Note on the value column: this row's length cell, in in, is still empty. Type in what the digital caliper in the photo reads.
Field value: 5.8455 in
